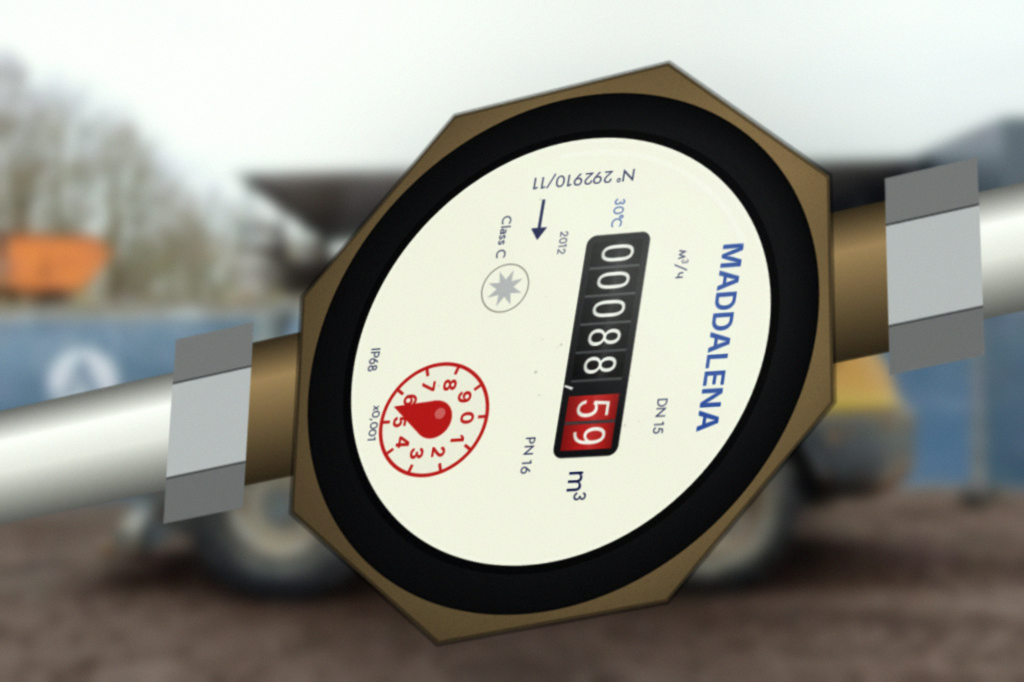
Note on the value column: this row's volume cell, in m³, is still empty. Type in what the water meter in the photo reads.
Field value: 88.595 m³
